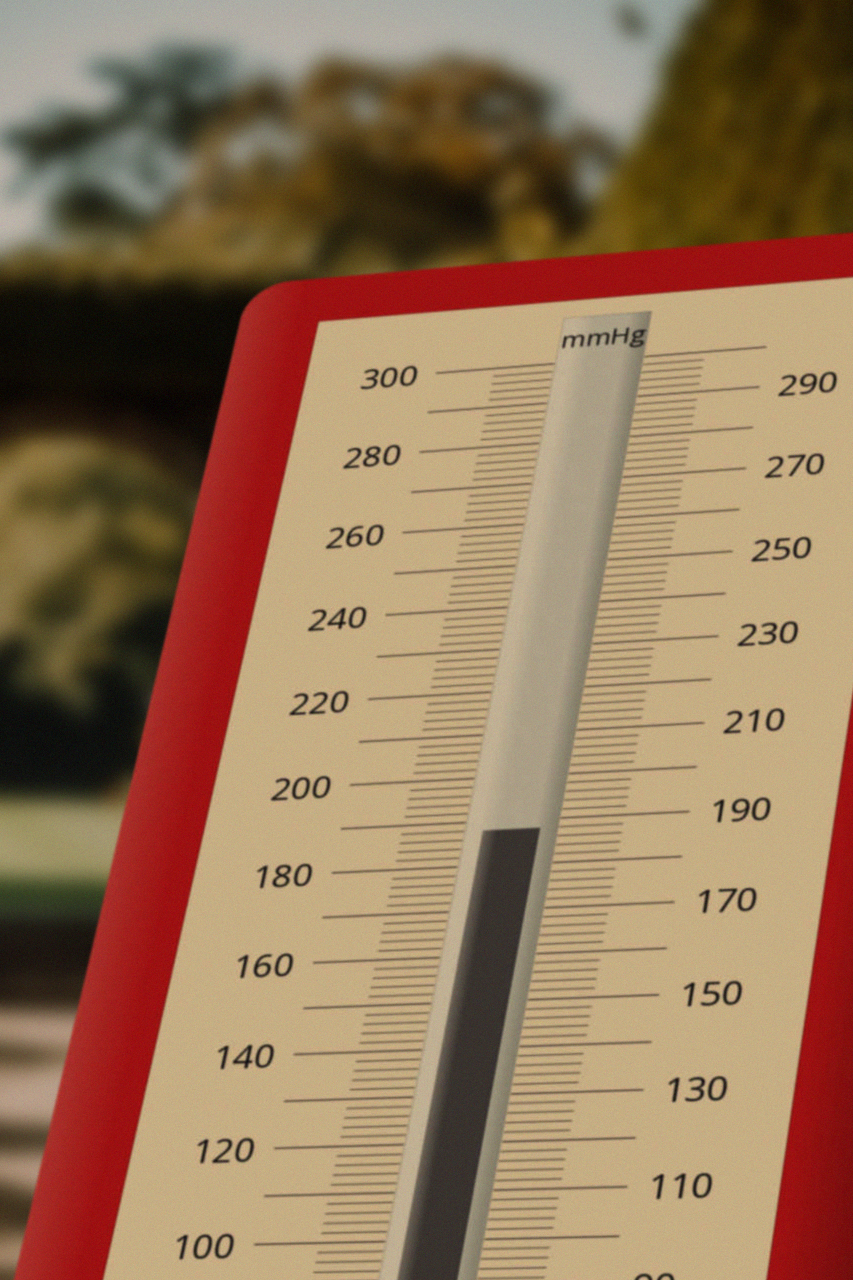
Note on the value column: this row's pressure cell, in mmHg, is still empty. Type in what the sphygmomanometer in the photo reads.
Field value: 188 mmHg
